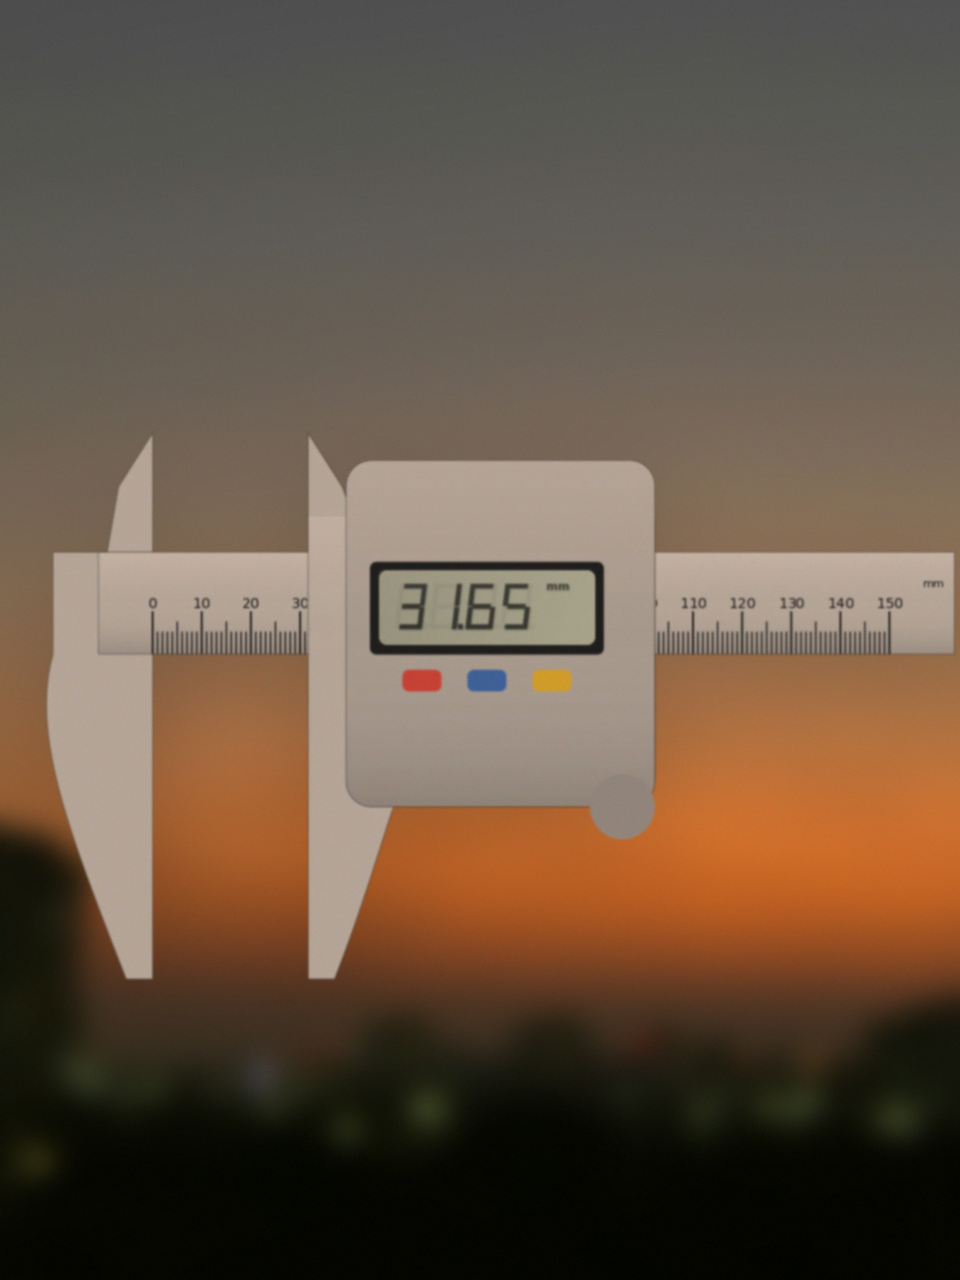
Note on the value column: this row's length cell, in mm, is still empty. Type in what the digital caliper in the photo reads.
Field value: 31.65 mm
